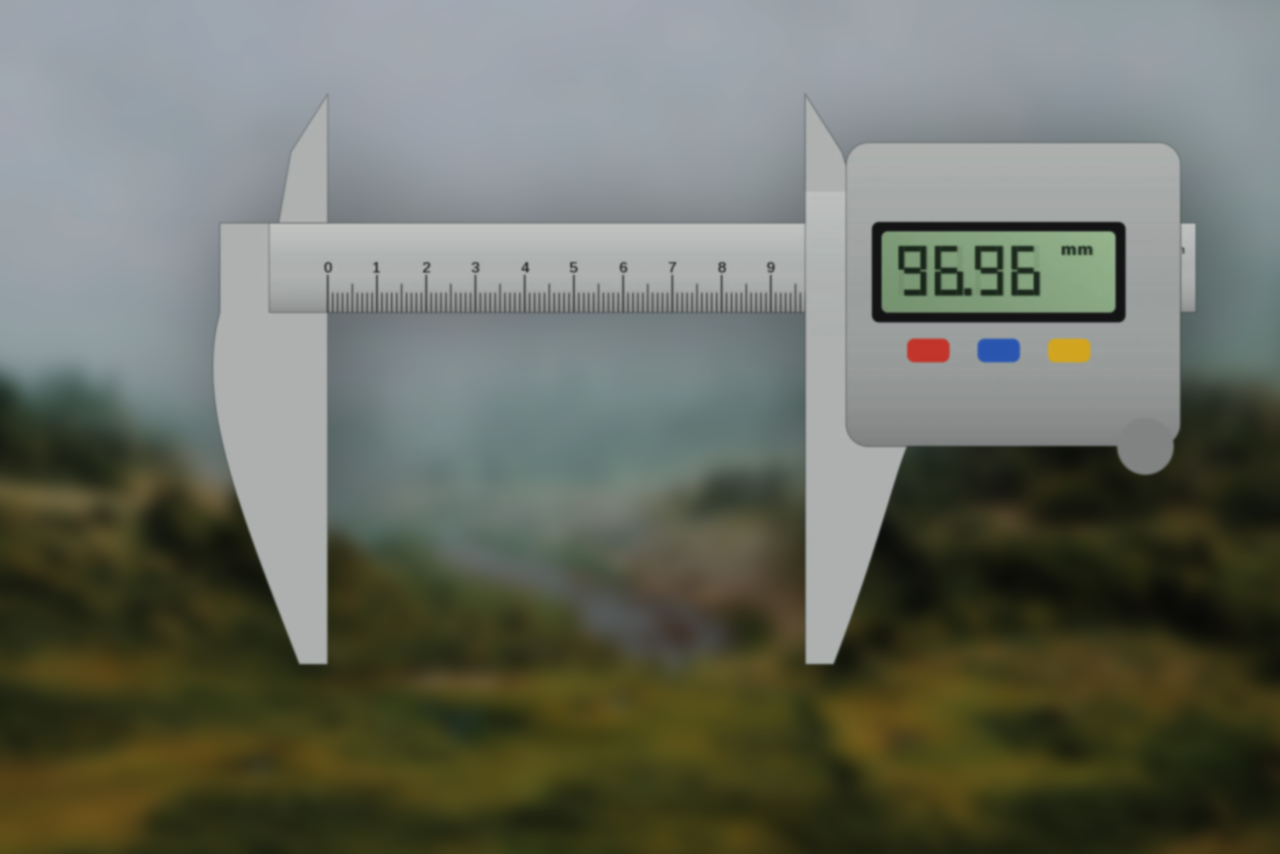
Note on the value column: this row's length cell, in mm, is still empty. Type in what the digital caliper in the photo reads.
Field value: 96.96 mm
